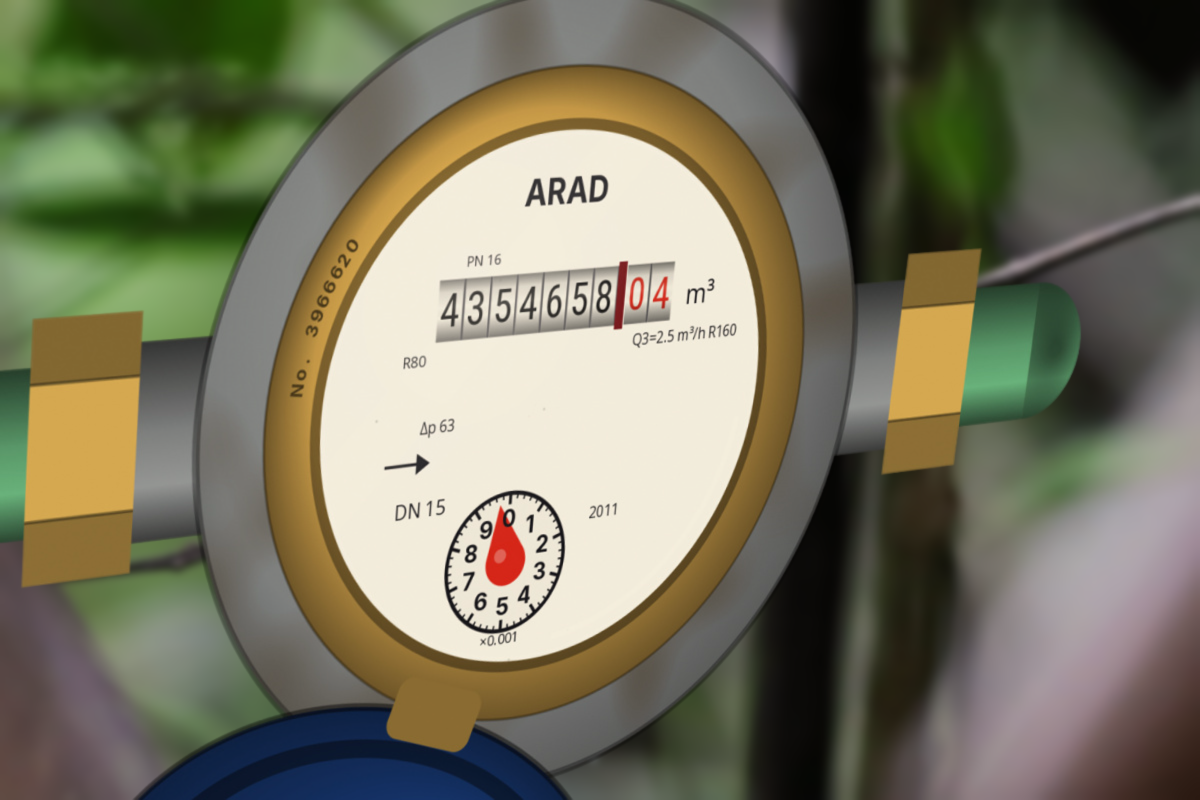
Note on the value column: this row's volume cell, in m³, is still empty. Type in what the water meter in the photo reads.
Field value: 4354658.039 m³
